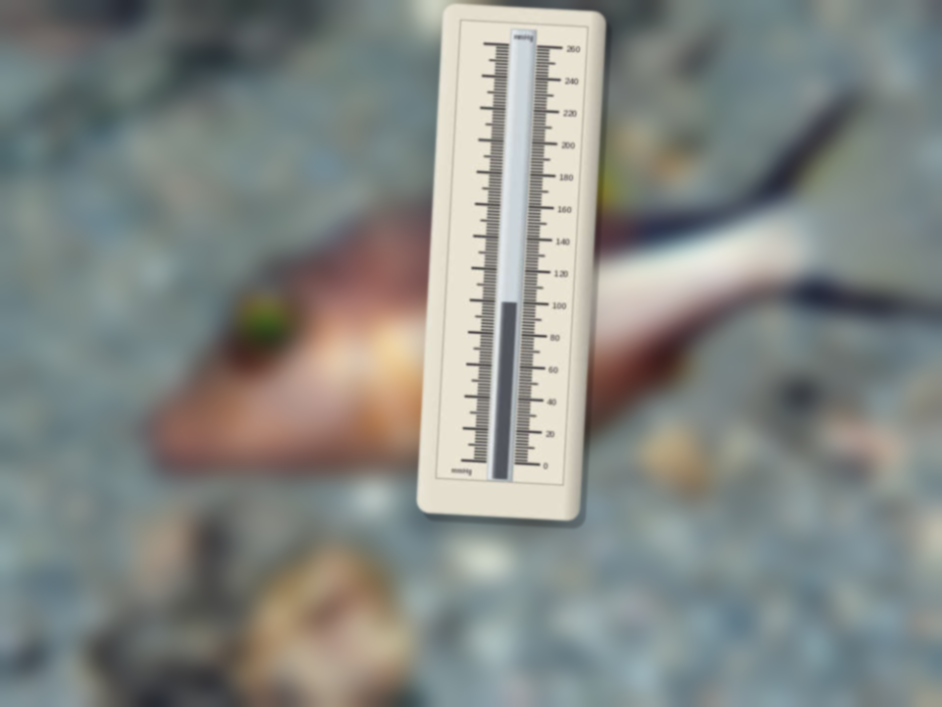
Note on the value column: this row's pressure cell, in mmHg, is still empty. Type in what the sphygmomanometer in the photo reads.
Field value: 100 mmHg
